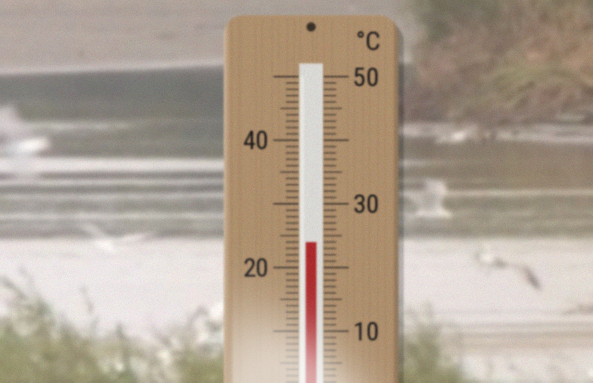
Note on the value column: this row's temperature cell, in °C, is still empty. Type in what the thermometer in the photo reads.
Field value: 24 °C
